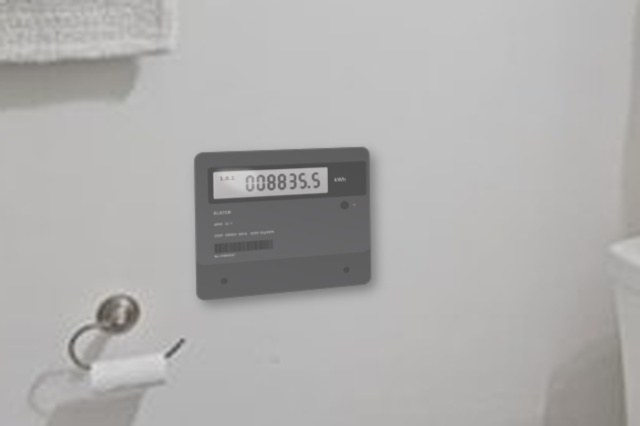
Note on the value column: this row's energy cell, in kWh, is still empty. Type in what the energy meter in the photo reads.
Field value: 8835.5 kWh
